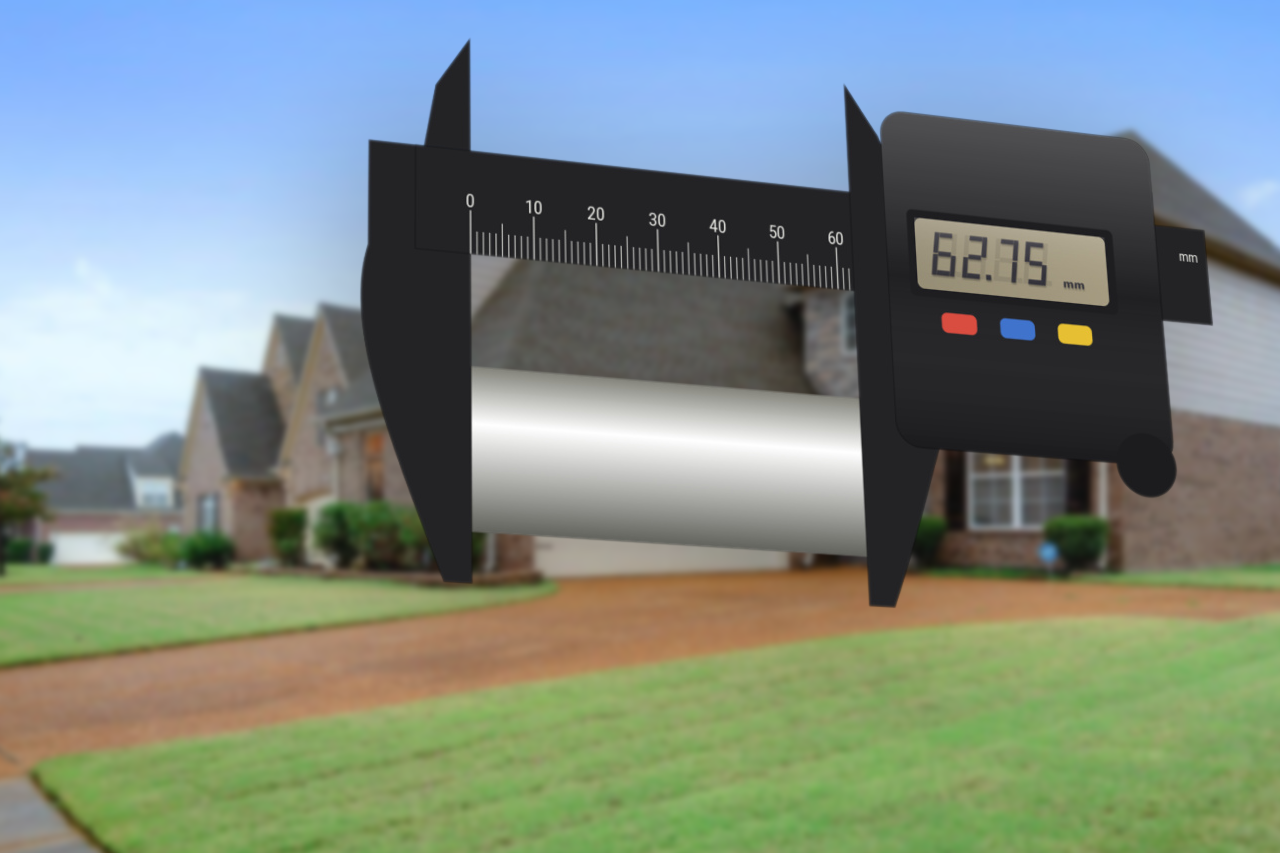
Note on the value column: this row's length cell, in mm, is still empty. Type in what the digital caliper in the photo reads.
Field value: 62.75 mm
